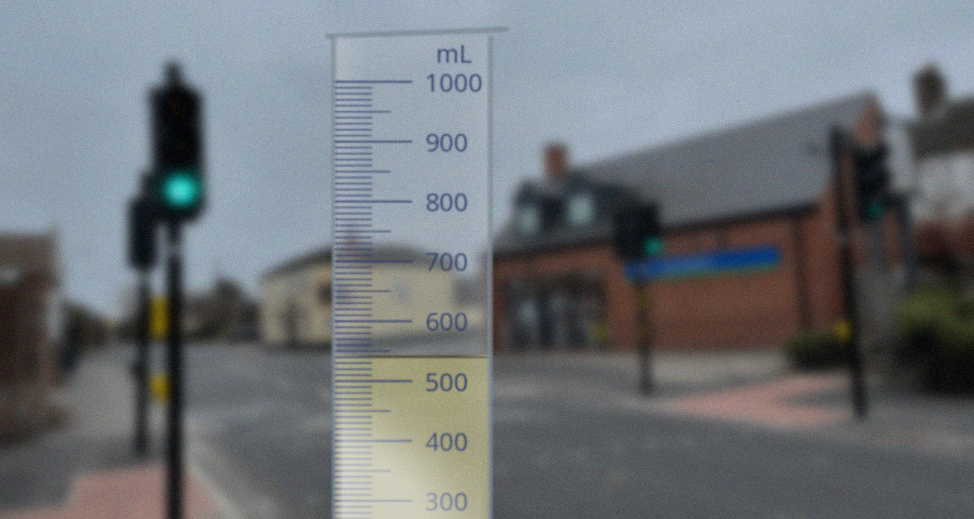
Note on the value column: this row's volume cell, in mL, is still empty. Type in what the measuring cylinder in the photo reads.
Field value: 540 mL
